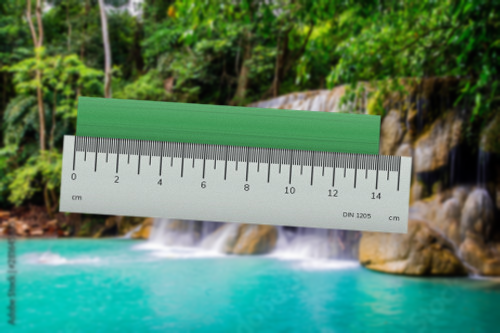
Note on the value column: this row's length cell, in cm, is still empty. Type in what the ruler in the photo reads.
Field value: 14 cm
